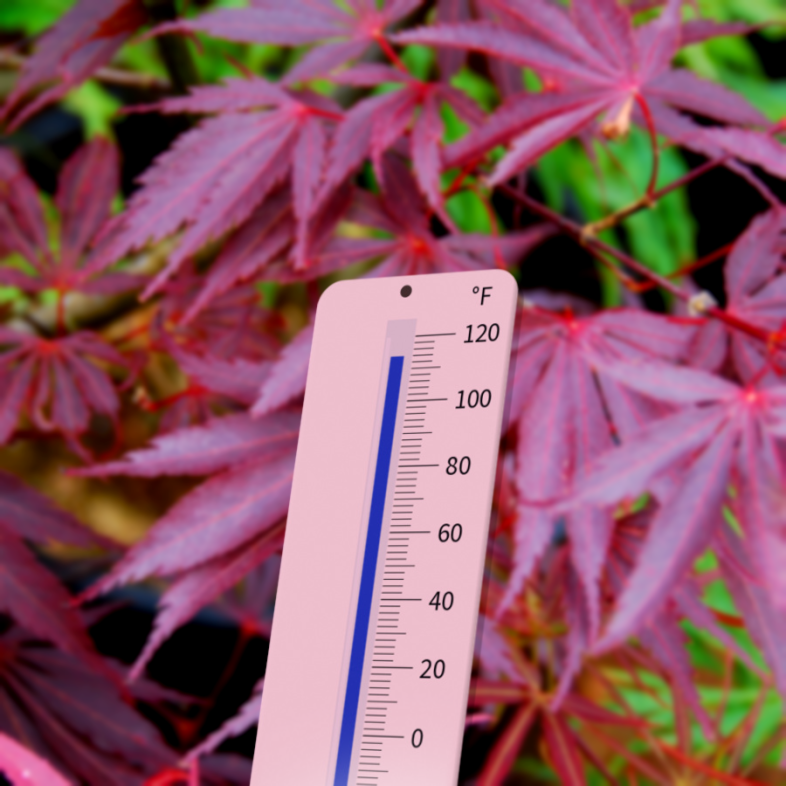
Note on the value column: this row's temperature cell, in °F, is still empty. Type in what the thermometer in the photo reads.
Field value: 114 °F
